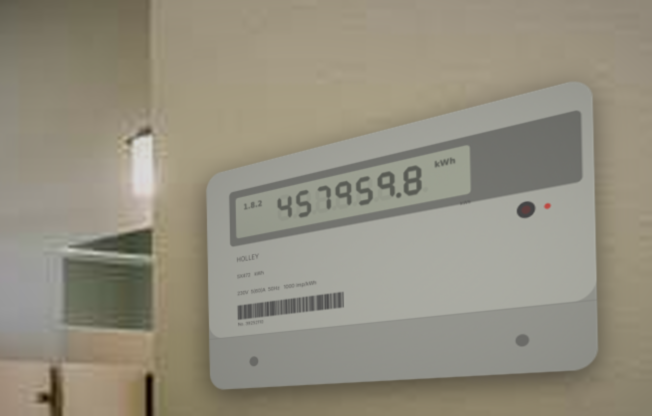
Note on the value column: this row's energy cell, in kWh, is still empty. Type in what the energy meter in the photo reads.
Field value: 457959.8 kWh
